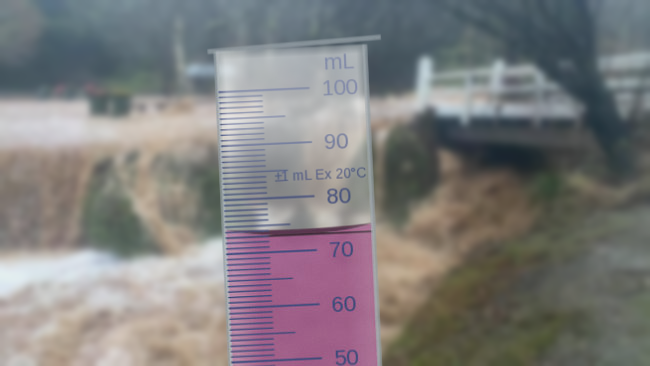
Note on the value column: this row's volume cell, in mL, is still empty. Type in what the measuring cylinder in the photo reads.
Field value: 73 mL
